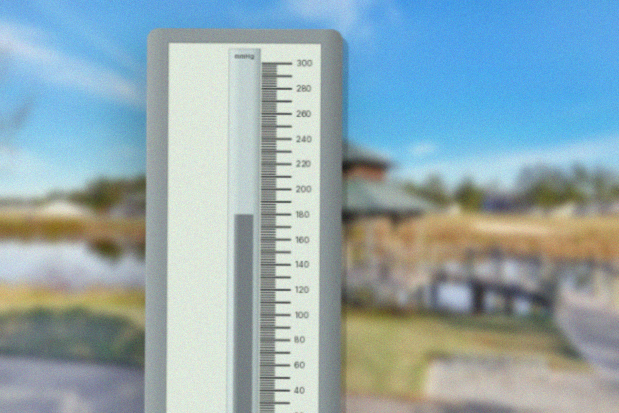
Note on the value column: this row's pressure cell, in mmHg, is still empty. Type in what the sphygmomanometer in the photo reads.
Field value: 180 mmHg
